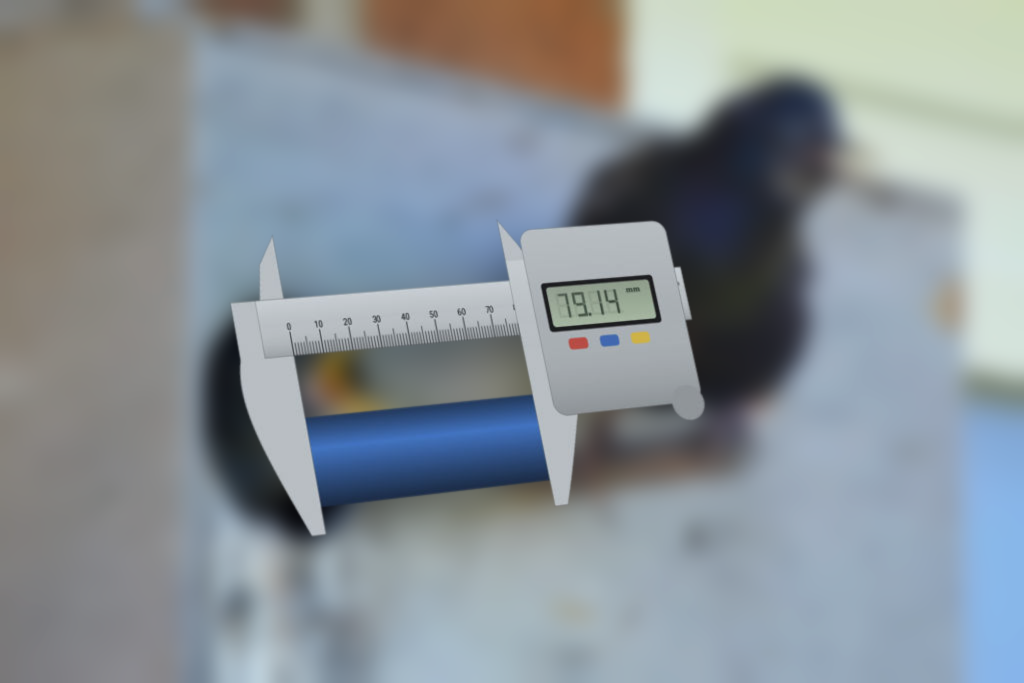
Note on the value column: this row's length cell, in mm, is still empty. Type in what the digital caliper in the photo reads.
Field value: 79.14 mm
